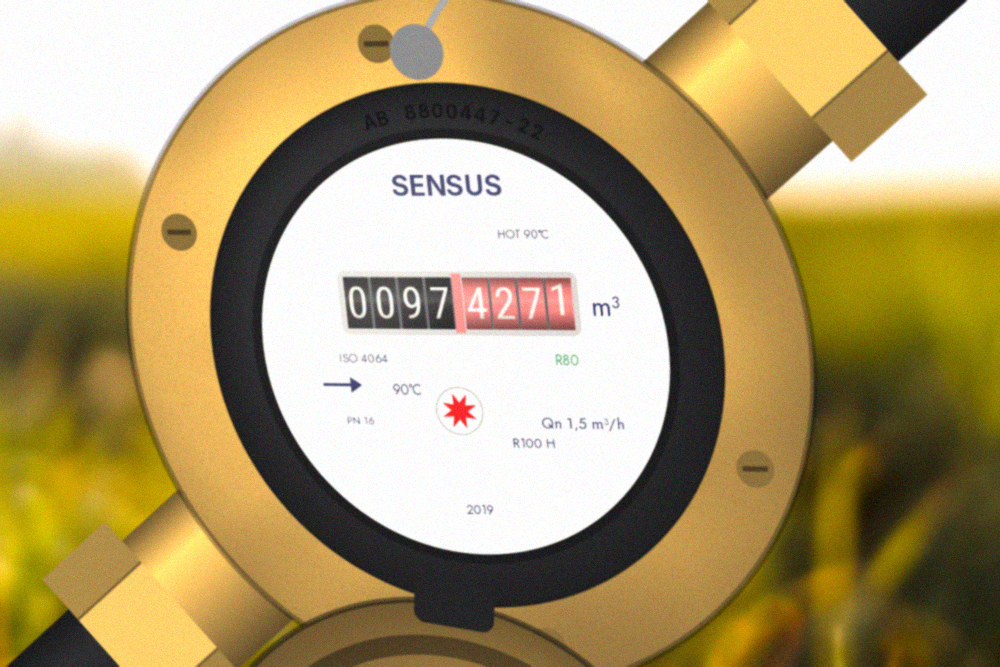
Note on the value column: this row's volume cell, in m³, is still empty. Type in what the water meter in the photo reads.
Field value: 97.4271 m³
